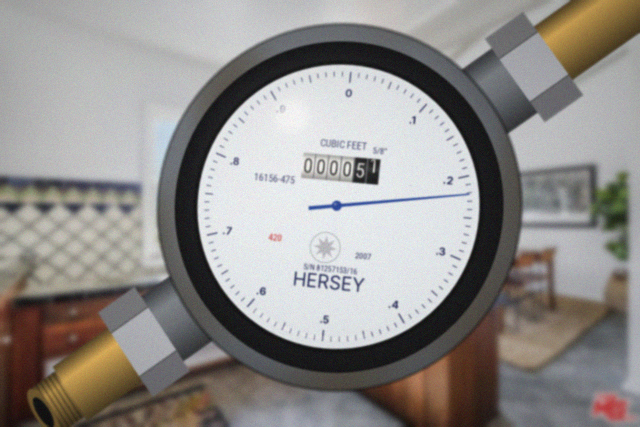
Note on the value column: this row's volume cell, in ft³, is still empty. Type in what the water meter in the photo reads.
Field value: 51.22 ft³
